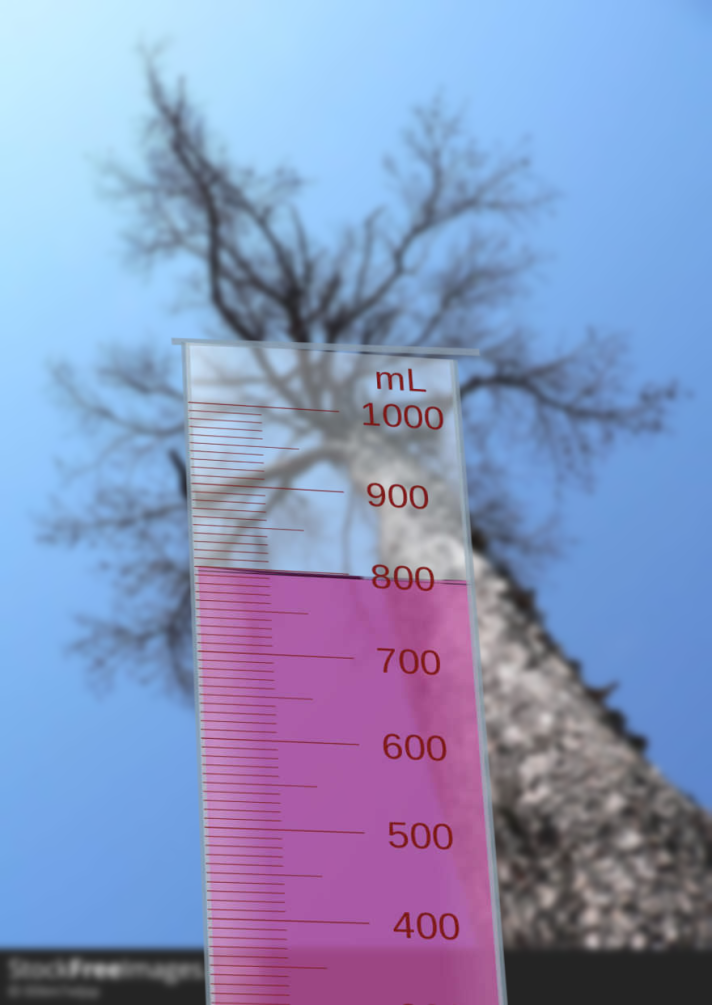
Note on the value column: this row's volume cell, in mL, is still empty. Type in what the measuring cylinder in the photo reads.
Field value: 795 mL
